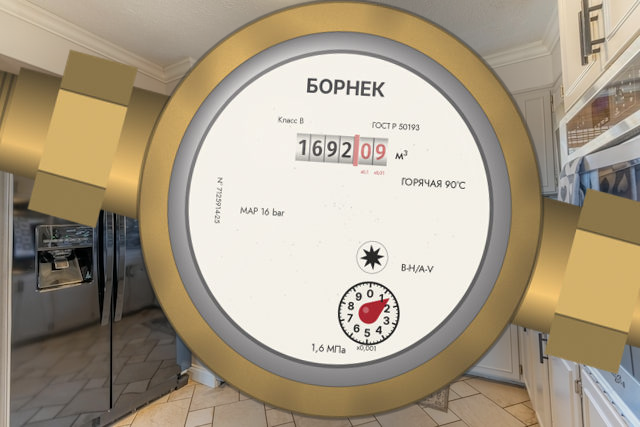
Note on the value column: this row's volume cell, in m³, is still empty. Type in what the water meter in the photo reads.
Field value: 1692.091 m³
